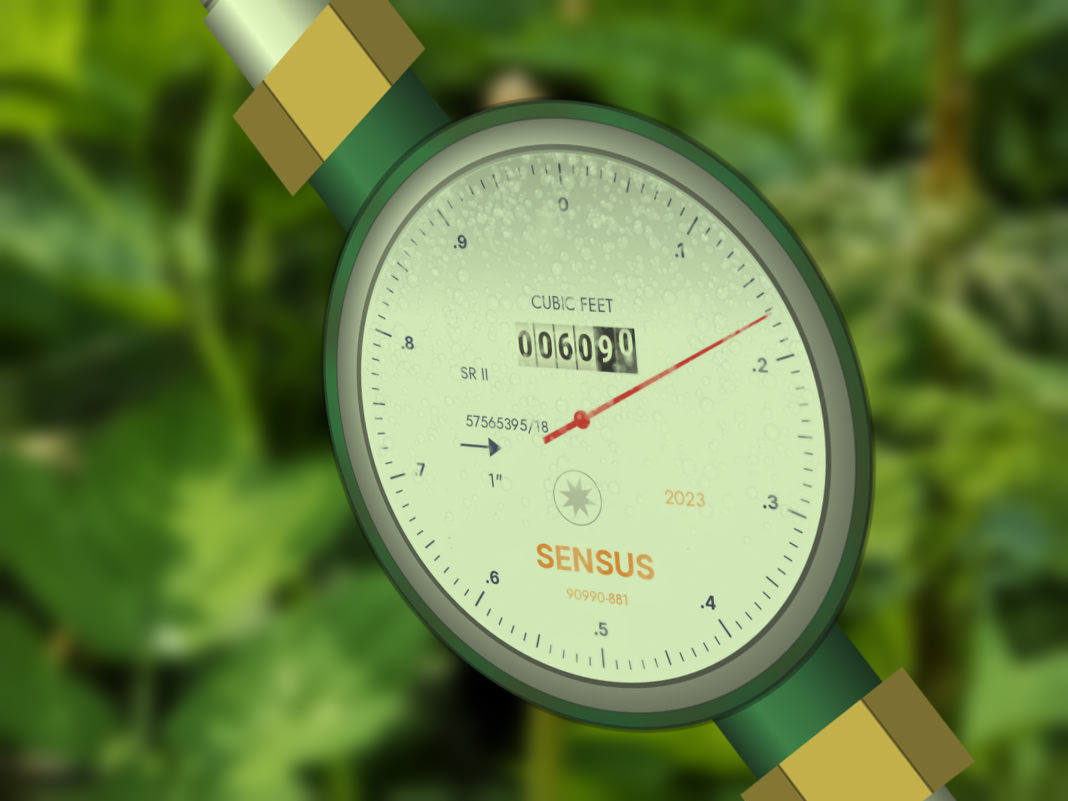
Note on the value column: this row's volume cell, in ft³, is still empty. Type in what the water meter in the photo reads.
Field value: 6090.17 ft³
